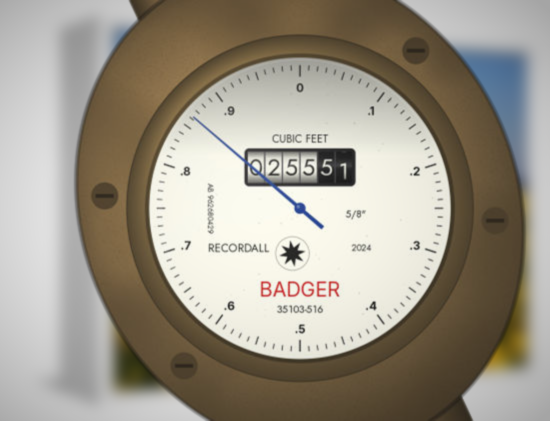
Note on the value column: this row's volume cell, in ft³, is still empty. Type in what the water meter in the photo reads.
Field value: 25550.86 ft³
